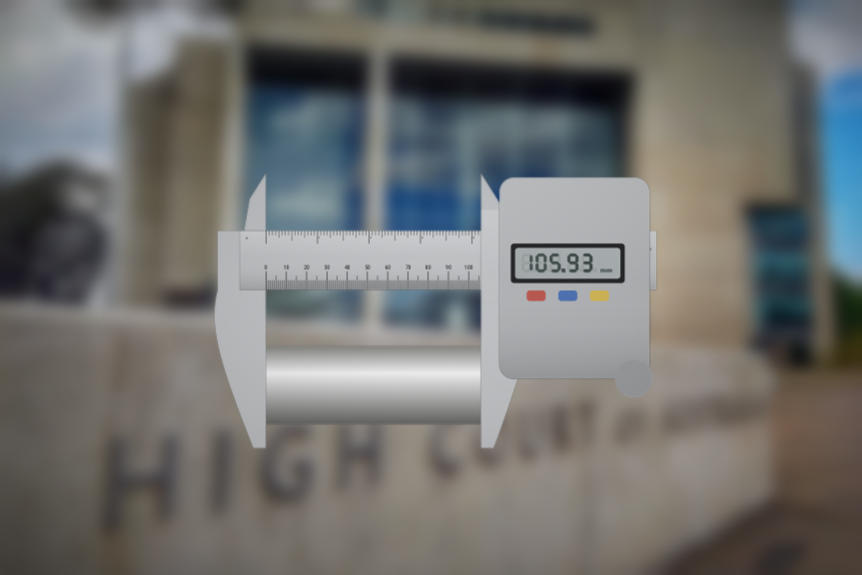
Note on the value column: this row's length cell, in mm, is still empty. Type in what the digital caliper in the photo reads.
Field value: 105.93 mm
